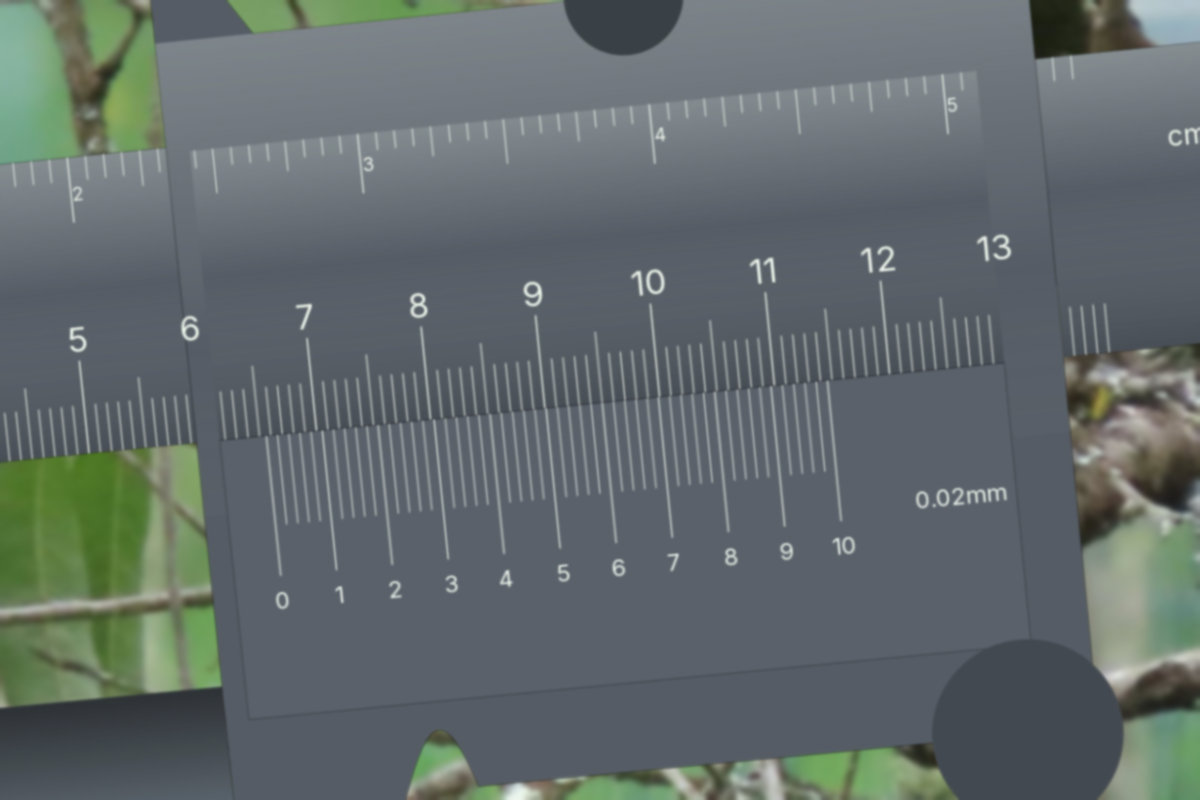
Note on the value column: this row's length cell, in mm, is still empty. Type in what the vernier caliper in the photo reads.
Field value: 65.6 mm
